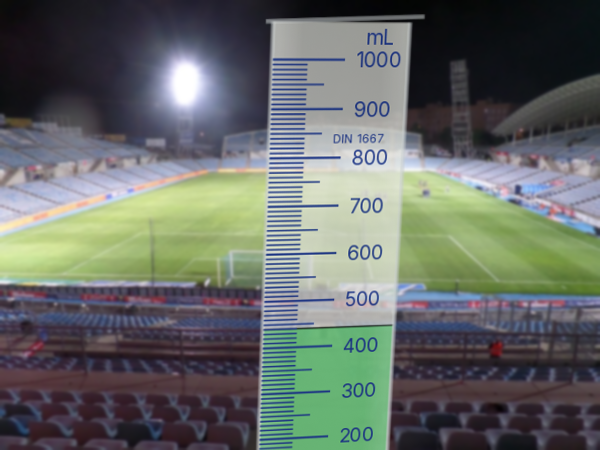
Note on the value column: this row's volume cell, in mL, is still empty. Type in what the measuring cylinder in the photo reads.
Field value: 440 mL
